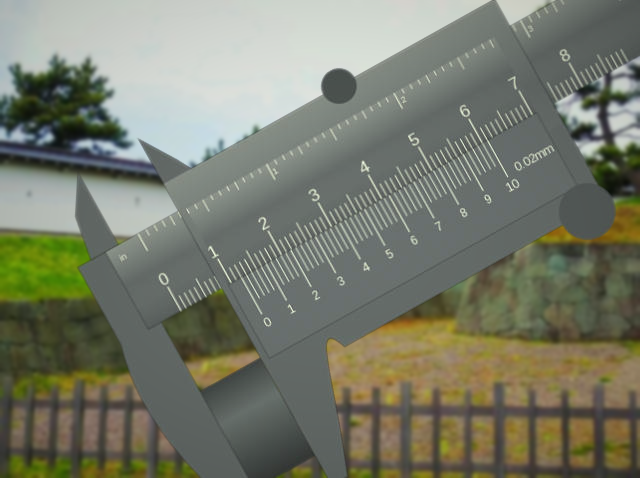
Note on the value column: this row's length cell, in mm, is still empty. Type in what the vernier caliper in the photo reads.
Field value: 12.0 mm
